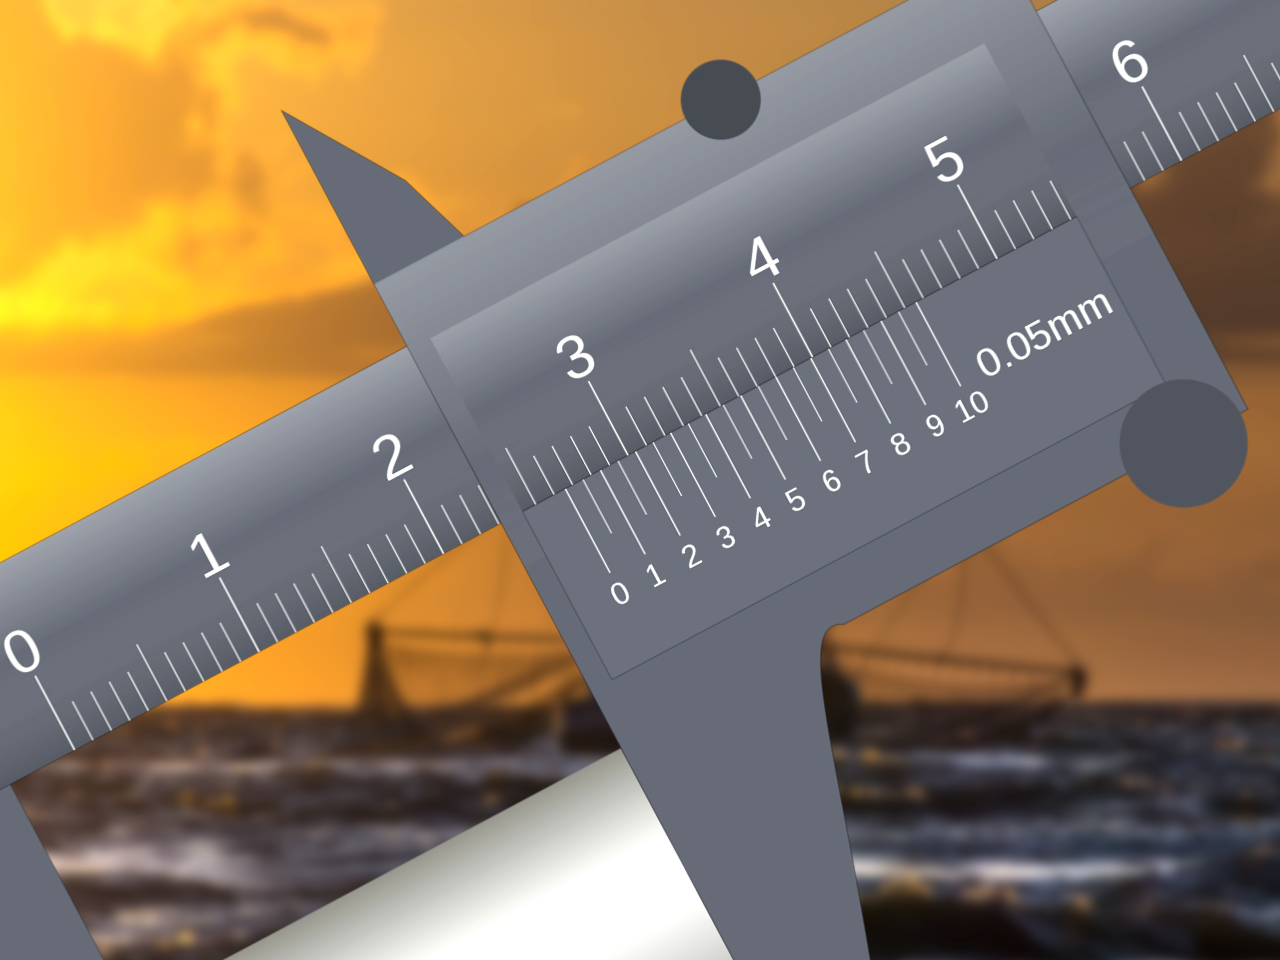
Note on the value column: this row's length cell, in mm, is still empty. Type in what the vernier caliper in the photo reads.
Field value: 26.6 mm
